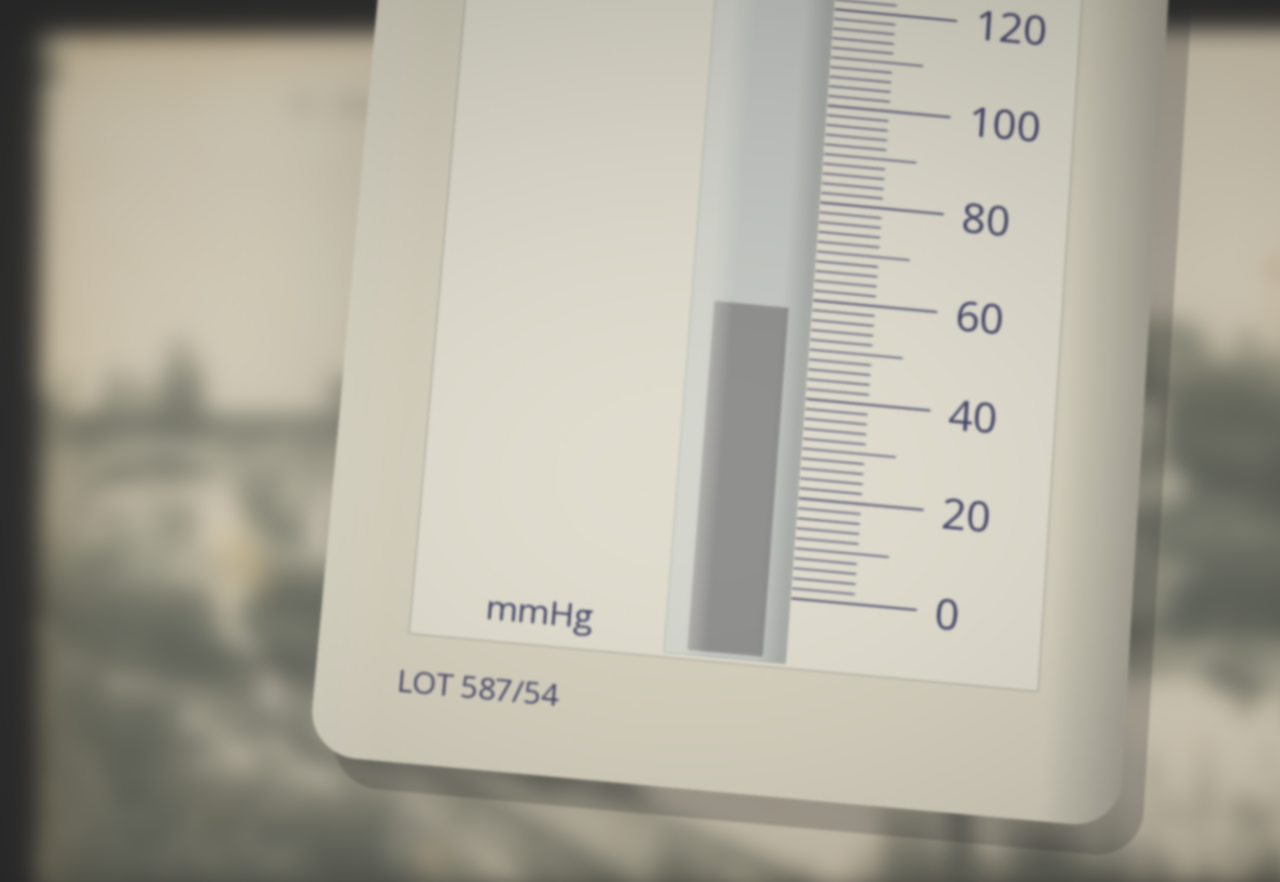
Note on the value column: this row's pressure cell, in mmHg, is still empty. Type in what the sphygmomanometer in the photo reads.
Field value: 58 mmHg
